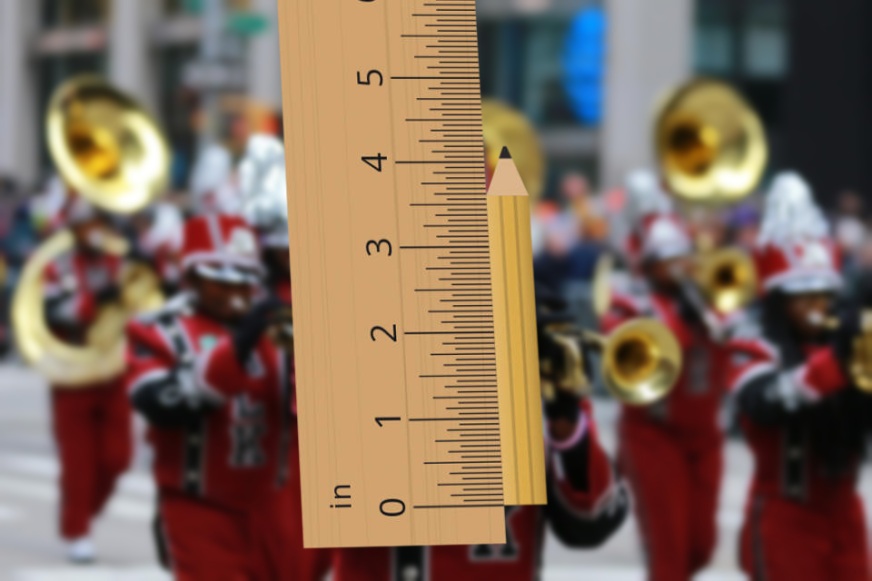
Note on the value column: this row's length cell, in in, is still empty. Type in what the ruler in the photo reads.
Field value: 4.1875 in
